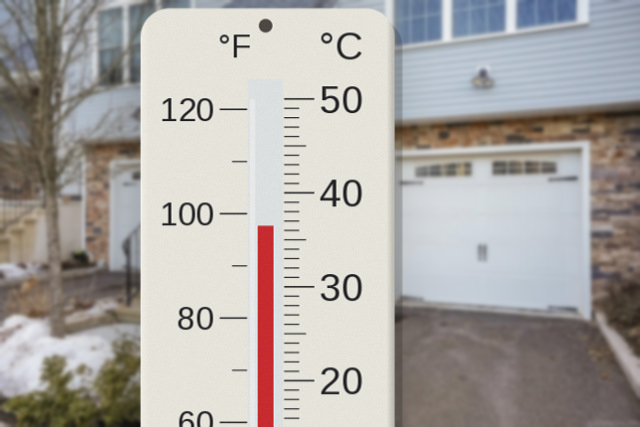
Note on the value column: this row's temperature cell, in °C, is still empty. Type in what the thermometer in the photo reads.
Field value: 36.5 °C
